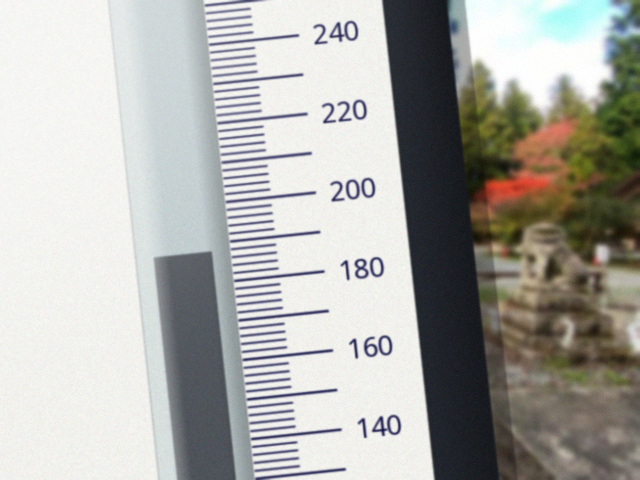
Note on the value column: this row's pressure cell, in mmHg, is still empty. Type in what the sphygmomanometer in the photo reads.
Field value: 188 mmHg
